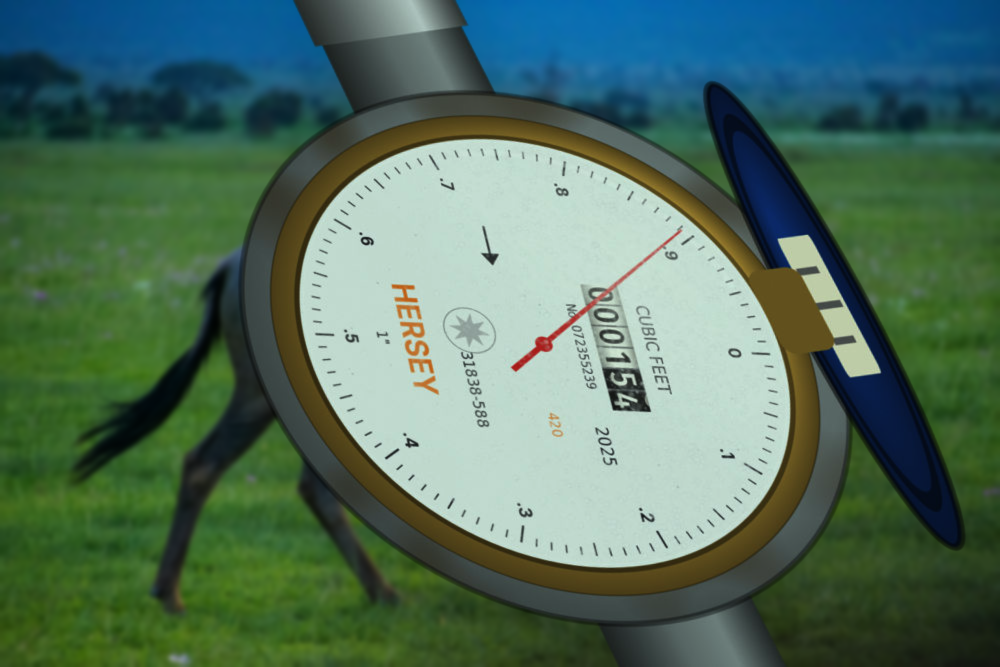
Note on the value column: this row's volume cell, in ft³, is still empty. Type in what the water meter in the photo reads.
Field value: 153.89 ft³
